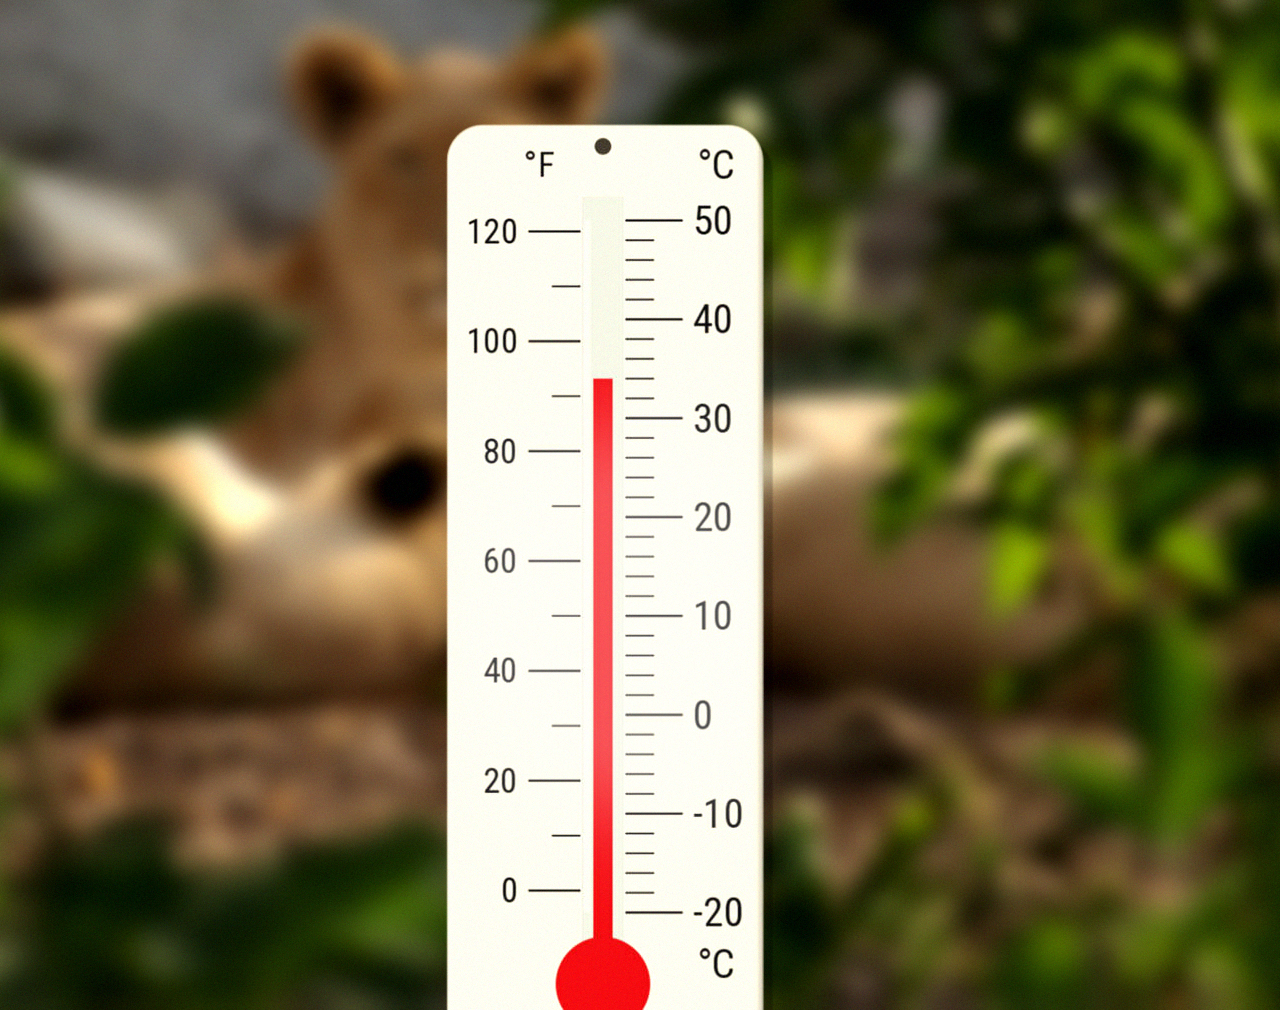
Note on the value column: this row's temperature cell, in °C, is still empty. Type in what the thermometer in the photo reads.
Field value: 34 °C
